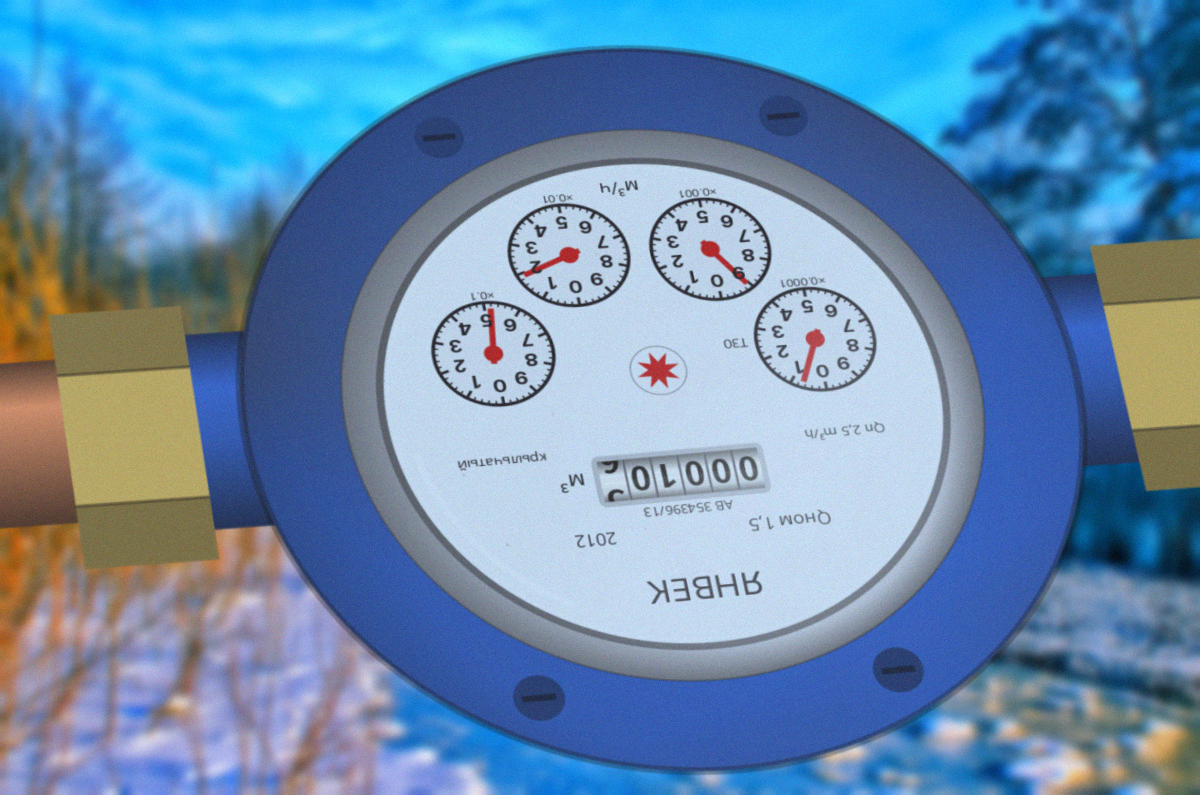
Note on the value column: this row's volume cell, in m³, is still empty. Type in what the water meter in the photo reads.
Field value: 105.5190 m³
